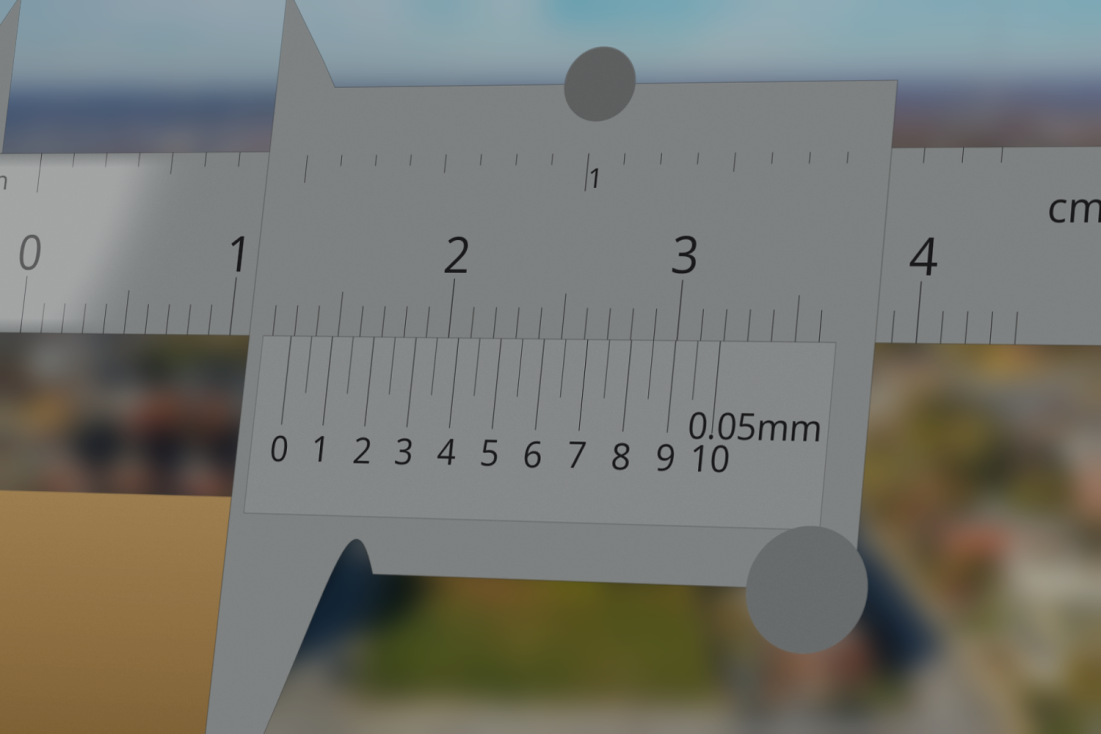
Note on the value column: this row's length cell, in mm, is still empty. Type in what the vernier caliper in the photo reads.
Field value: 12.85 mm
